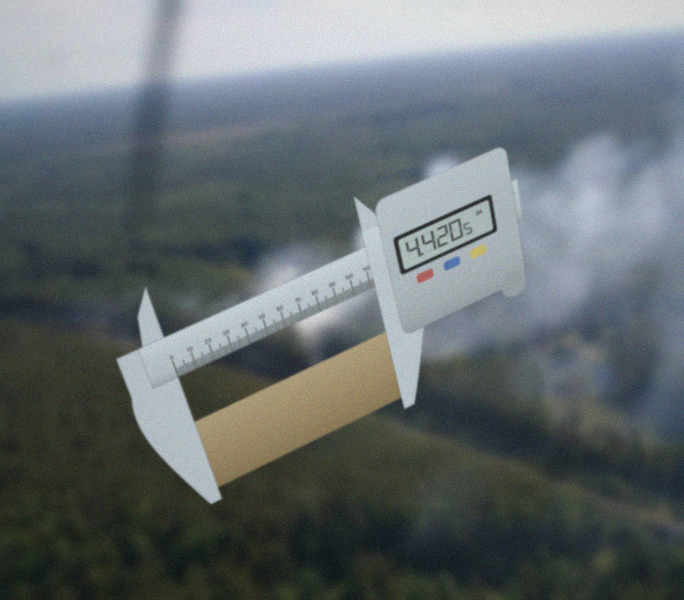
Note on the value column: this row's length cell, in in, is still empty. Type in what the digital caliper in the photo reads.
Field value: 4.4205 in
